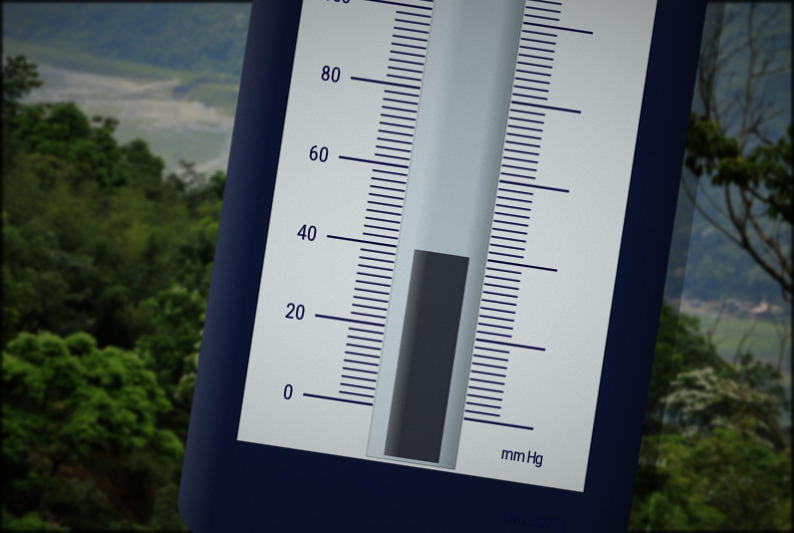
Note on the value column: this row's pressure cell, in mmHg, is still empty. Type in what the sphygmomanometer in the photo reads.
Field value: 40 mmHg
